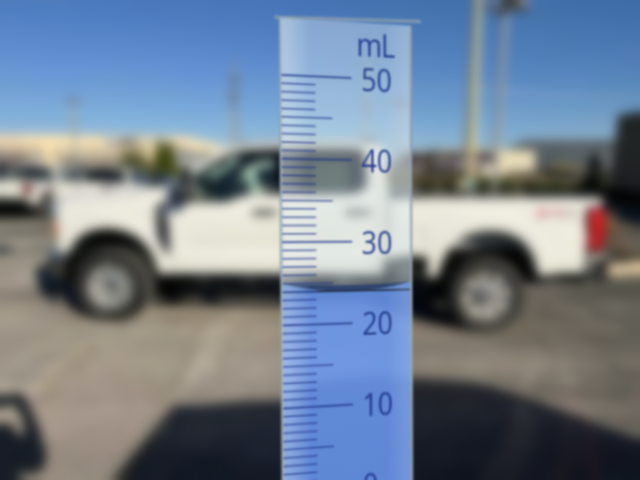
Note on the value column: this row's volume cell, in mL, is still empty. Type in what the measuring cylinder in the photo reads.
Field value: 24 mL
